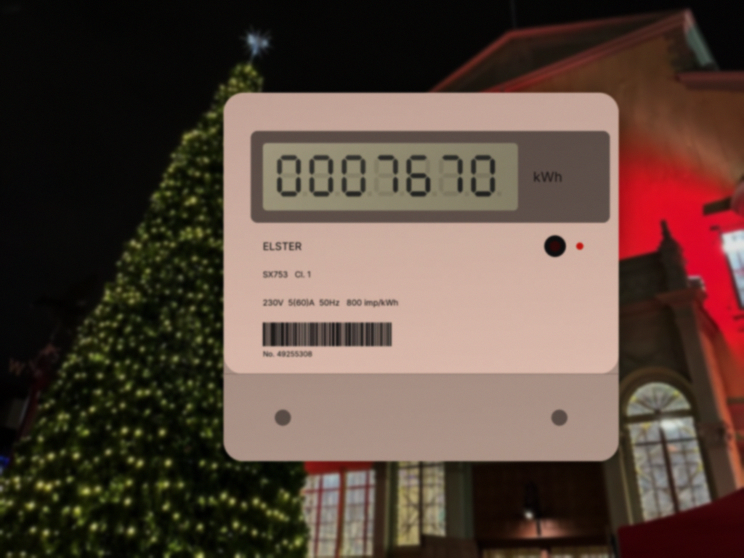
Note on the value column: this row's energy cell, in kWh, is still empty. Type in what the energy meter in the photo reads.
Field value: 7670 kWh
